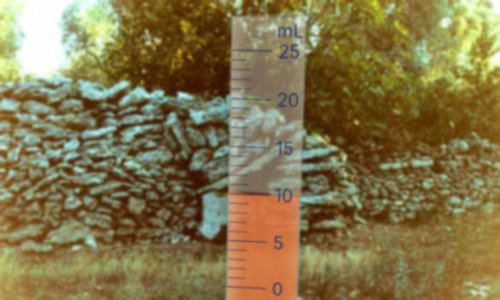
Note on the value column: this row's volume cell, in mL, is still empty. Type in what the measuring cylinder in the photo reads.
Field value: 10 mL
